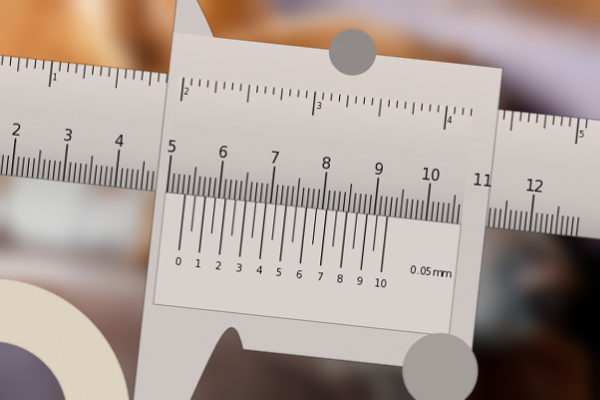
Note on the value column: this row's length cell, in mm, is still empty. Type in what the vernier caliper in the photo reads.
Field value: 53.5 mm
